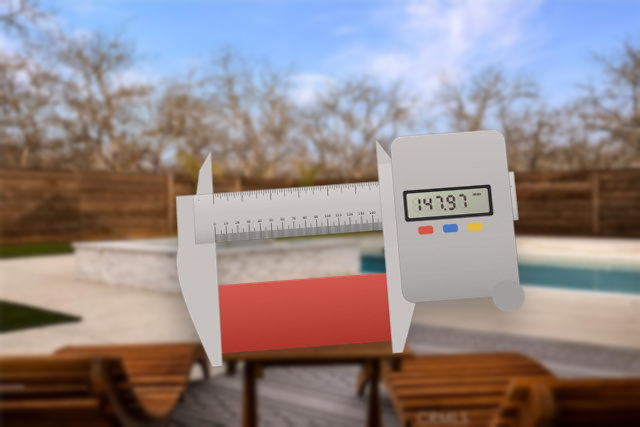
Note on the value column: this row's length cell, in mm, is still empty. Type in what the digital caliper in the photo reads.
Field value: 147.97 mm
